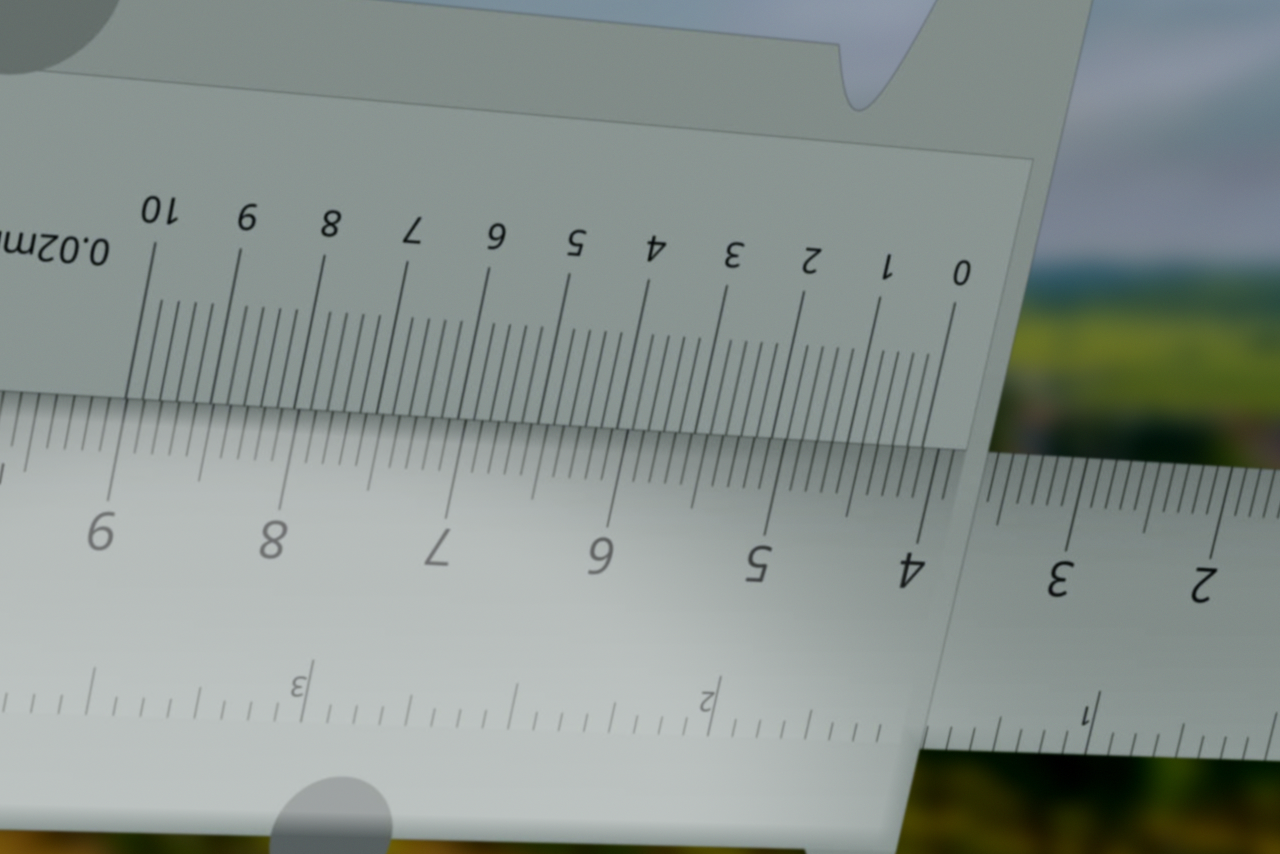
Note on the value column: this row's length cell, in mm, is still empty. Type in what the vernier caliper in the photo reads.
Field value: 41.1 mm
